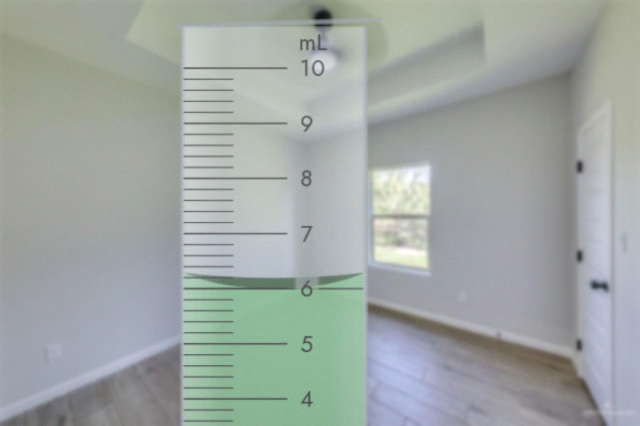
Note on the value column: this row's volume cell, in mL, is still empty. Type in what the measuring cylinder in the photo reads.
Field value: 6 mL
